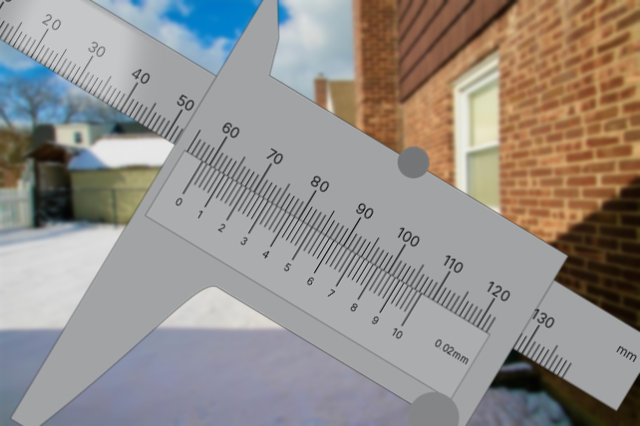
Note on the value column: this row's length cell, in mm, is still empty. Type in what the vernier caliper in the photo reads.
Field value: 58.5 mm
